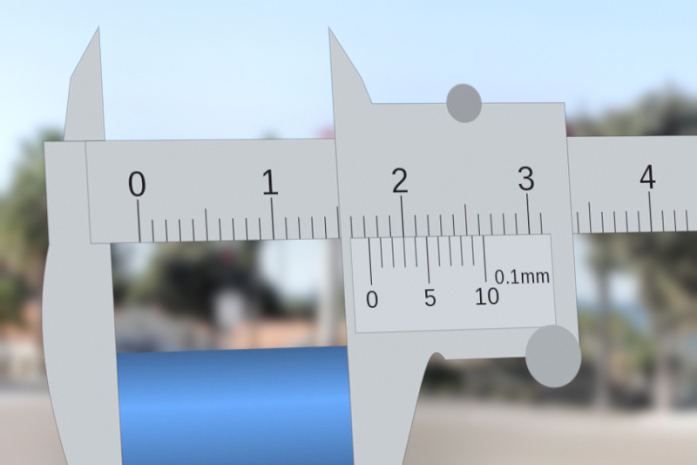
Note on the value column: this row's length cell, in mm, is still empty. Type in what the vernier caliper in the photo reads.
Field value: 17.3 mm
